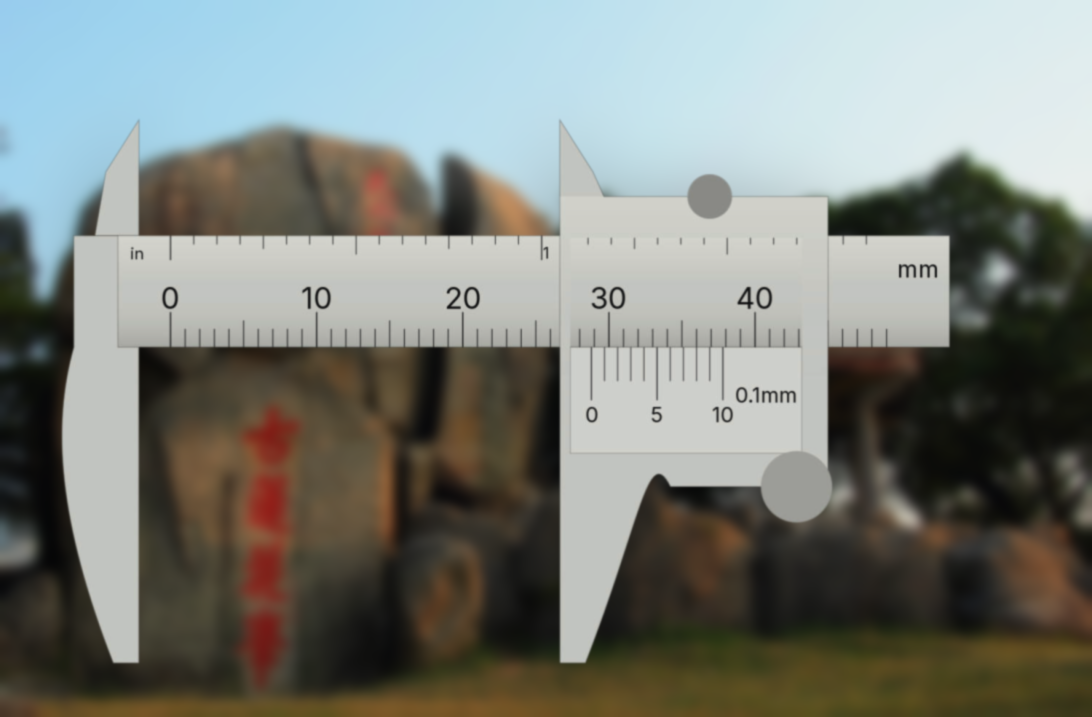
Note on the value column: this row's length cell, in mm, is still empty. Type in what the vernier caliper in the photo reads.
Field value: 28.8 mm
